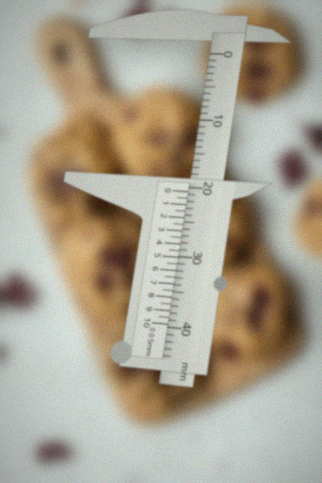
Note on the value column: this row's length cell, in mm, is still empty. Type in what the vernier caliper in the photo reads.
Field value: 20.6 mm
